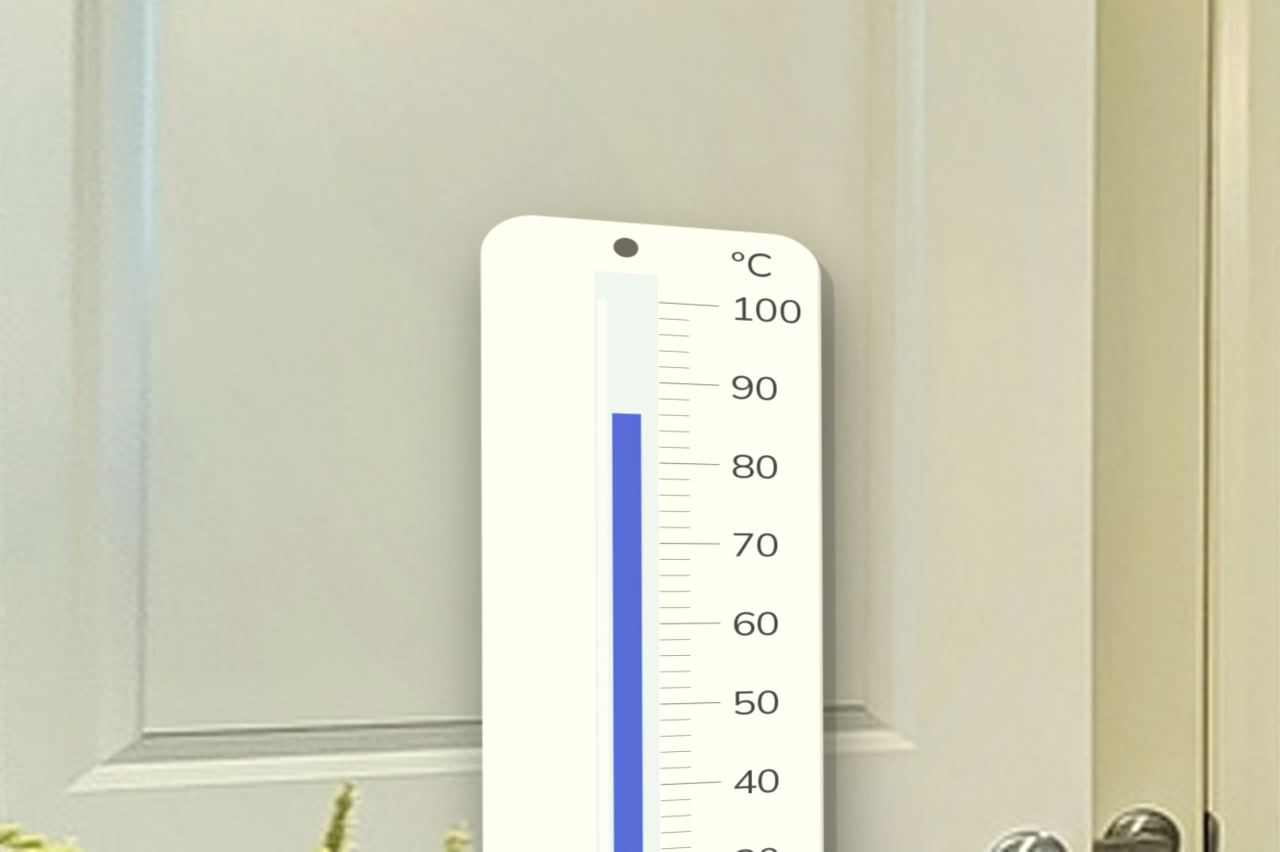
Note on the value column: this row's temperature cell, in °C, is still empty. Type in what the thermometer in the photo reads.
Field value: 86 °C
